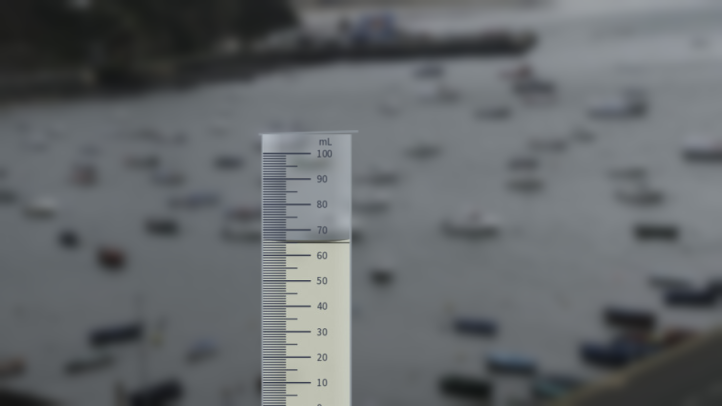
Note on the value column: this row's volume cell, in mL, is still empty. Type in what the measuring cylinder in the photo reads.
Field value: 65 mL
